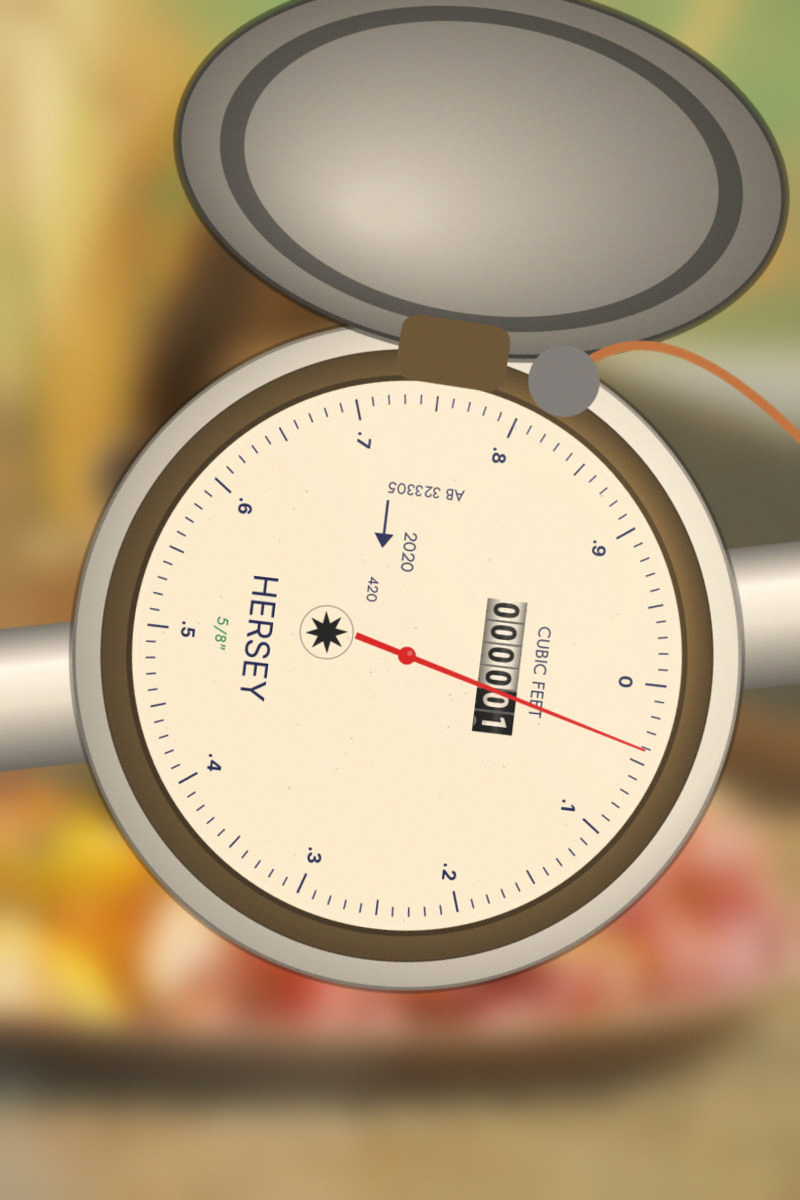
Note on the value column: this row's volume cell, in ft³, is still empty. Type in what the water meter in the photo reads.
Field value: 1.04 ft³
